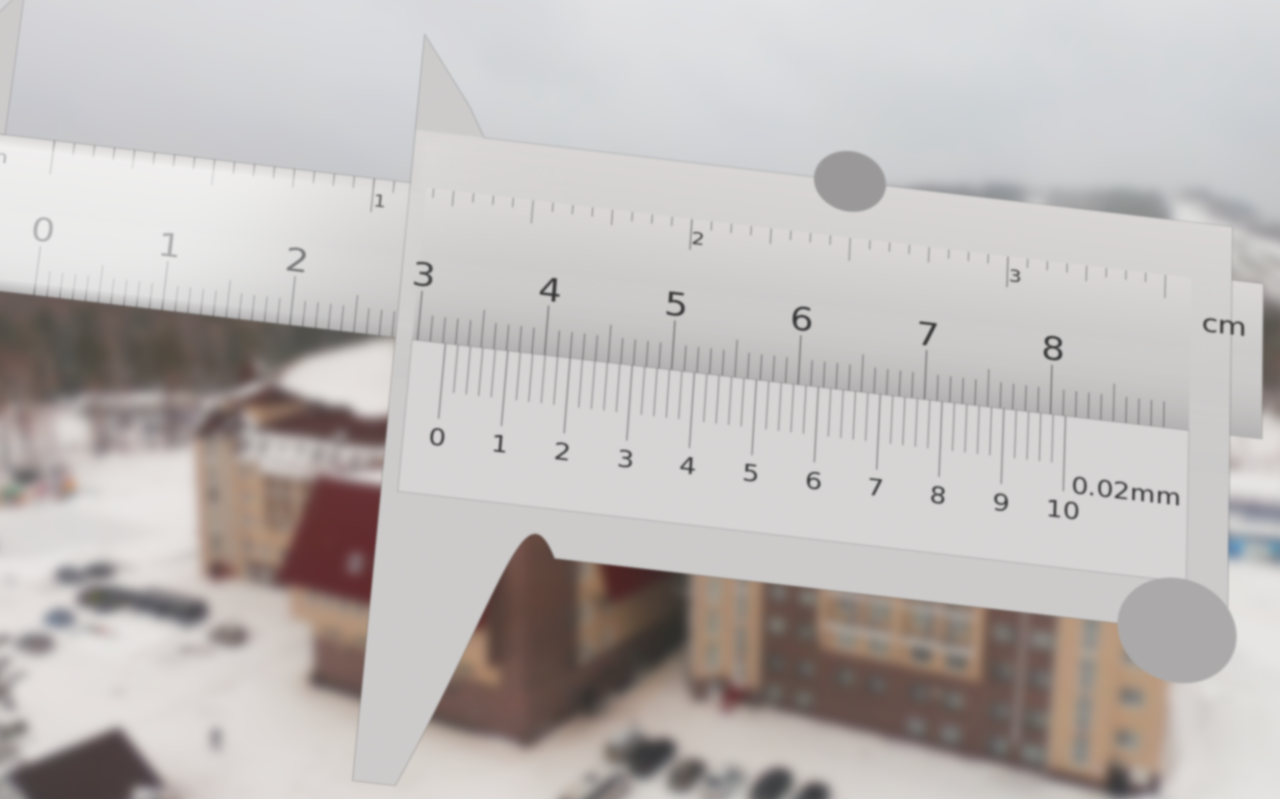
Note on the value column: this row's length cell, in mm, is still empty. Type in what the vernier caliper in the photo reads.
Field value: 32.2 mm
